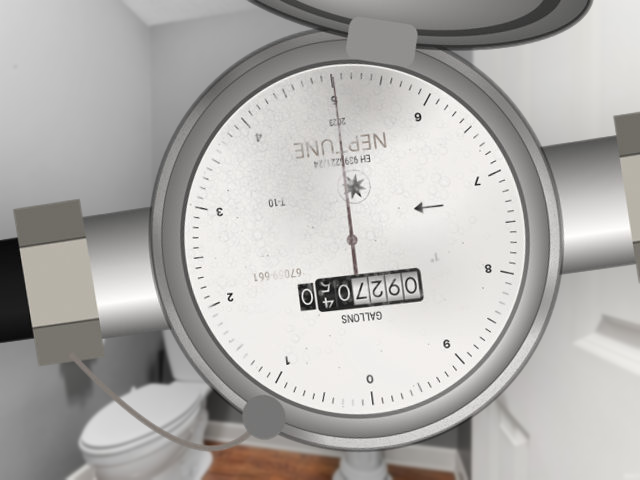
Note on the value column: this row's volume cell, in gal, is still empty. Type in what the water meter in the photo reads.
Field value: 927045.0 gal
